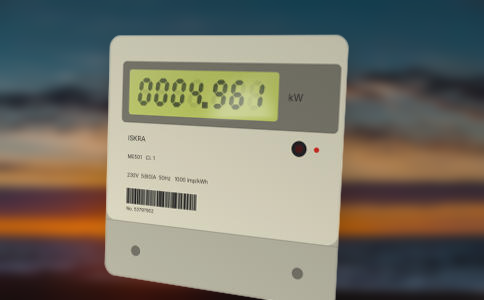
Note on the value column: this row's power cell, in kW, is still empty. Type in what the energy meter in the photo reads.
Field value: 4.961 kW
